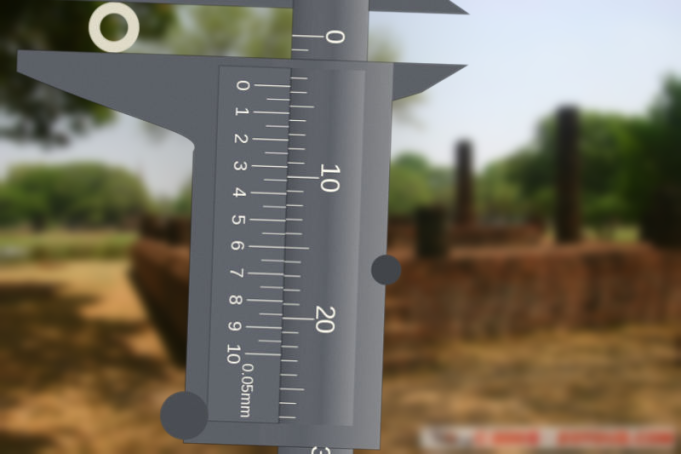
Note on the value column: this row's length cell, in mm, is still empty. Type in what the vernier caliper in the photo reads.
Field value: 3.6 mm
